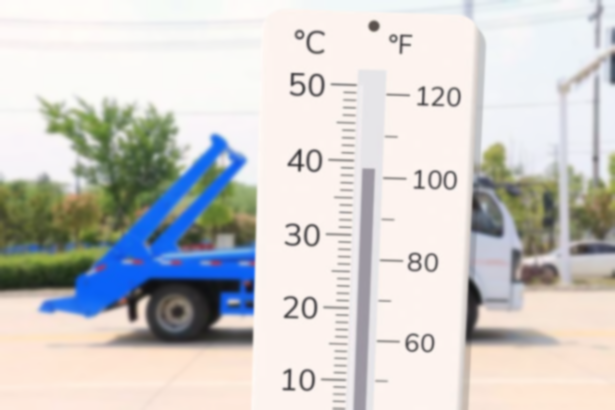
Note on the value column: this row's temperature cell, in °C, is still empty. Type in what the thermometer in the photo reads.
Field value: 39 °C
